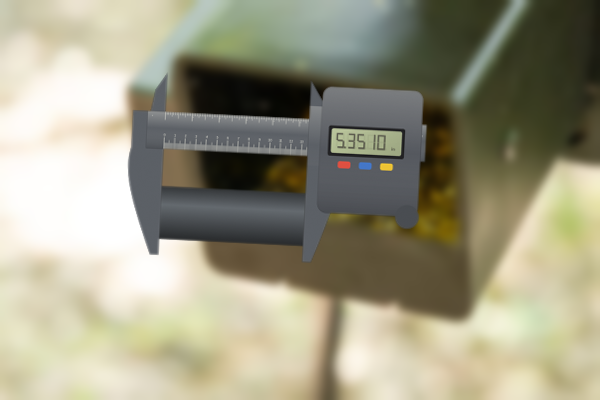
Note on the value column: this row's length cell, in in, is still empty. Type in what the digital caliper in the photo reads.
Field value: 5.3510 in
